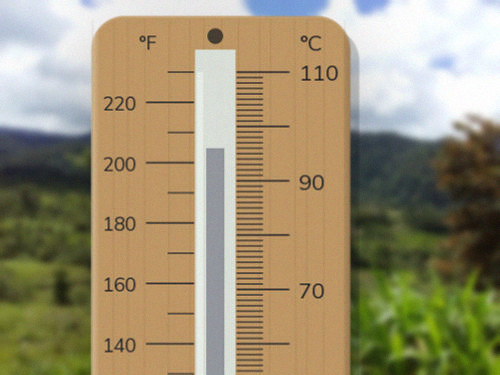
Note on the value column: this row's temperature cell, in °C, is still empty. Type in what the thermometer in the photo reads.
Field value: 96 °C
